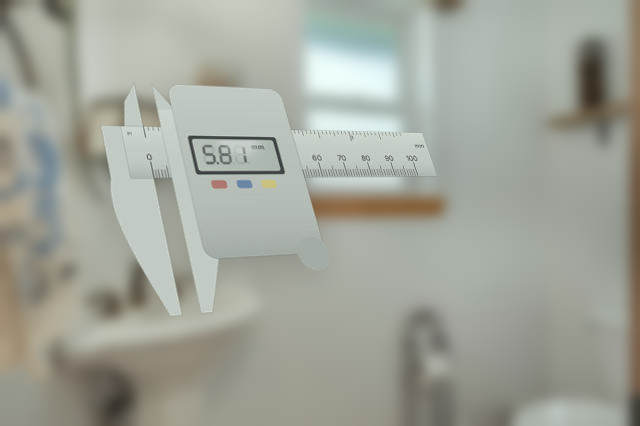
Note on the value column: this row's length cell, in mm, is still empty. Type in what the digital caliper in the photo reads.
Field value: 5.81 mm
